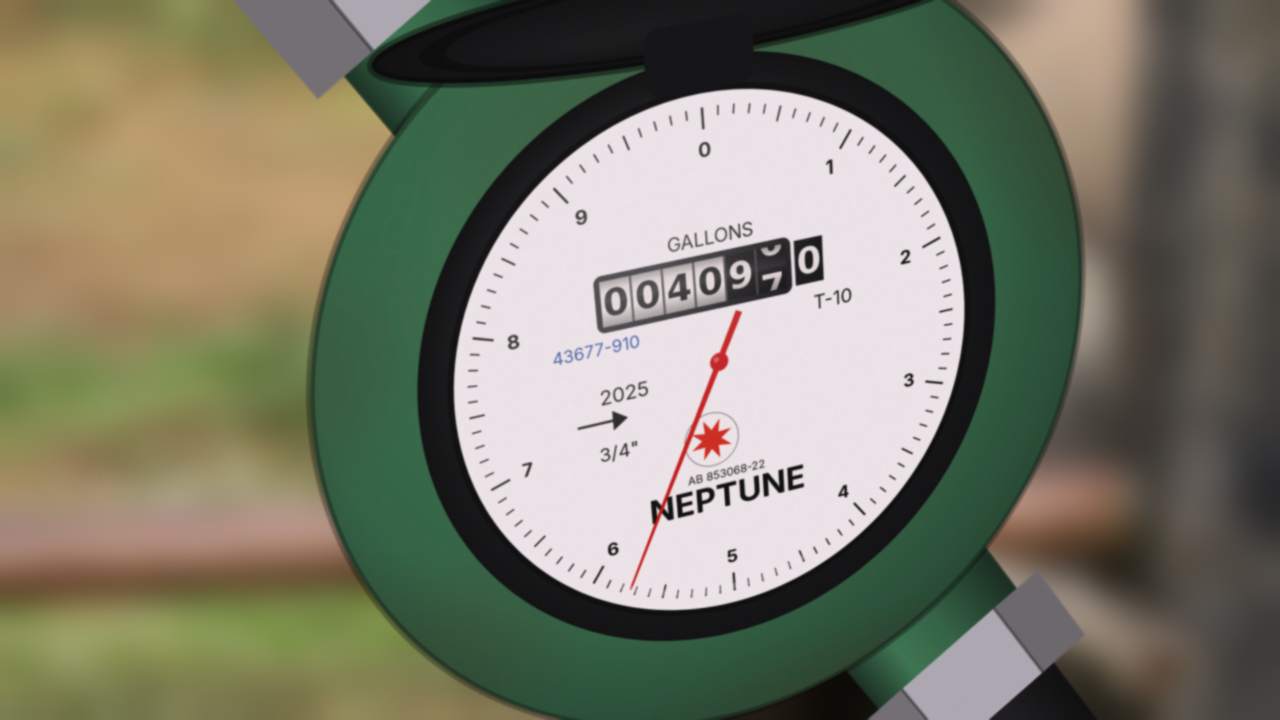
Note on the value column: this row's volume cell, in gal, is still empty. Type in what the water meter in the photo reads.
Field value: 40965.7 gal
